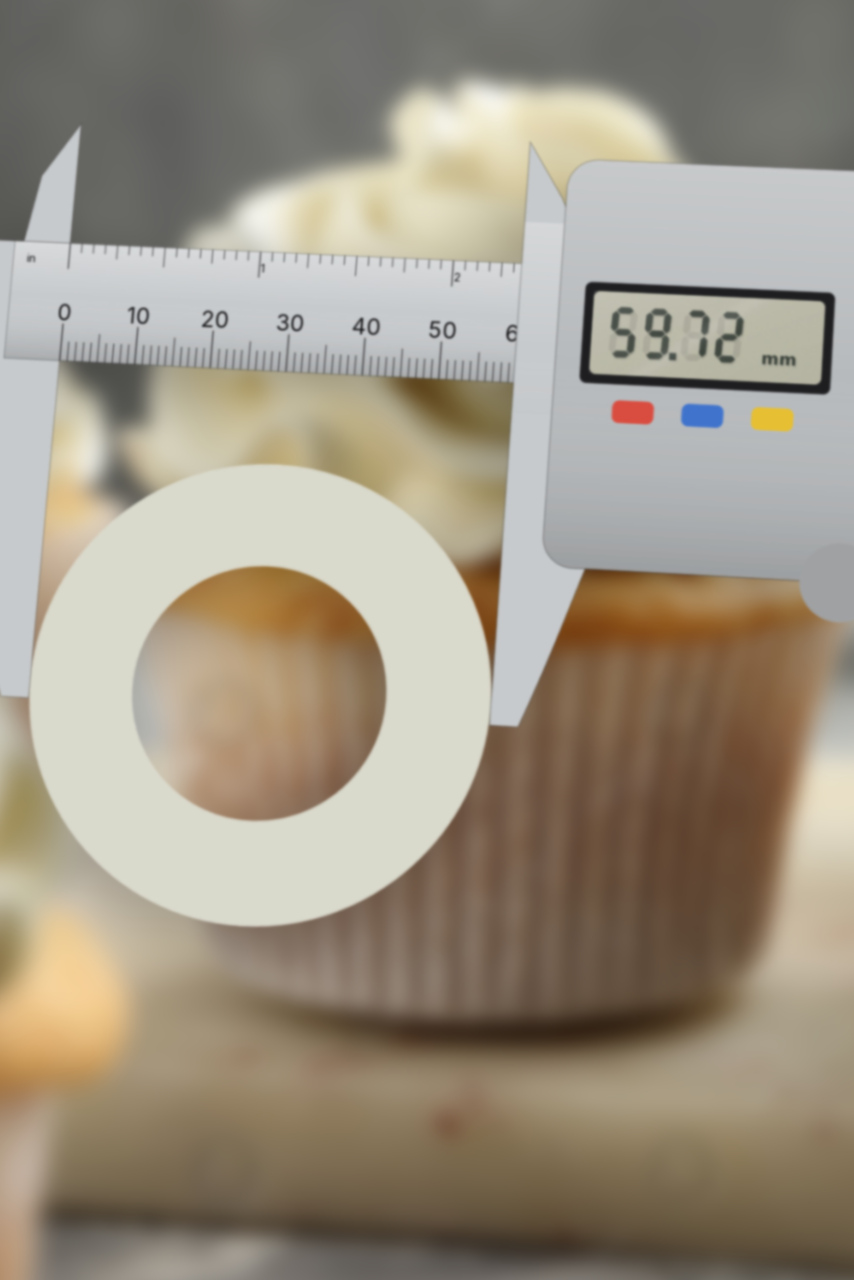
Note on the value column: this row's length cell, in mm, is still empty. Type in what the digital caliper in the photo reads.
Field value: 59.72 mm
